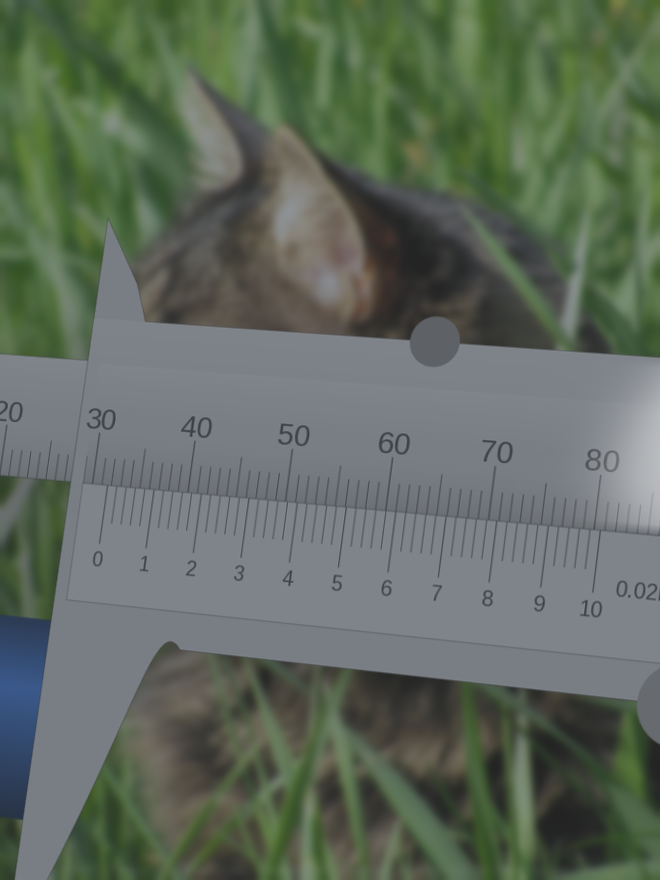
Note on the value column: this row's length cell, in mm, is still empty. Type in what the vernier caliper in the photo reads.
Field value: 31.6 mm
